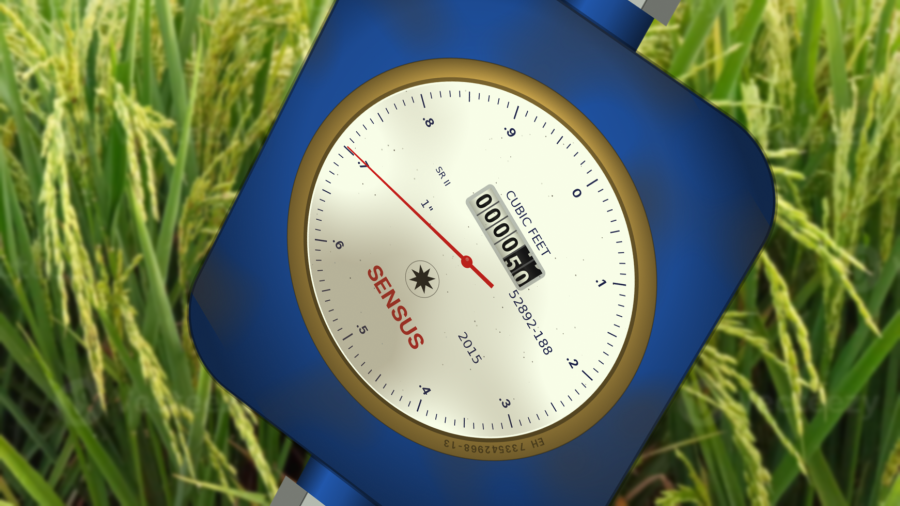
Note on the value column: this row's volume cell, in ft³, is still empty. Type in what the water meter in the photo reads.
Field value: 49.70 ft³
